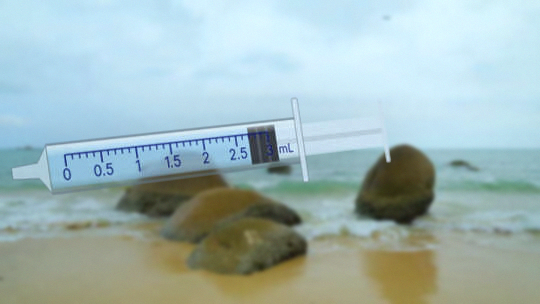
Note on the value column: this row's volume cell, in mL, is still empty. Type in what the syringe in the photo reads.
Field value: 2.7 mL
